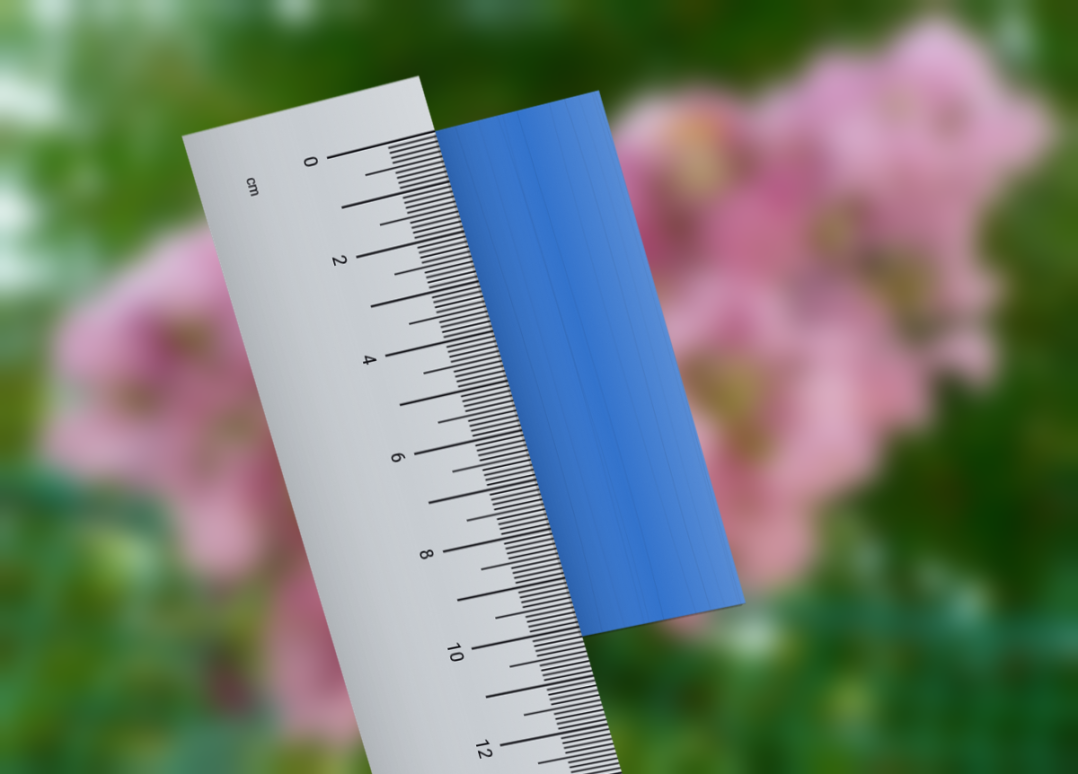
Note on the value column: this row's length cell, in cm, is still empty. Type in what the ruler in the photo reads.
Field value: 10.2 cm
